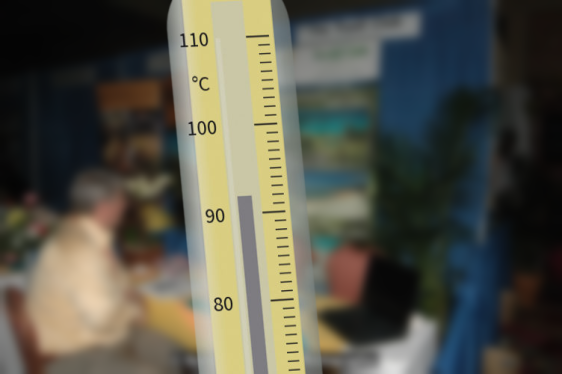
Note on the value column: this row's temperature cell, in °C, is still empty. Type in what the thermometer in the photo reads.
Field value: 92 °C
